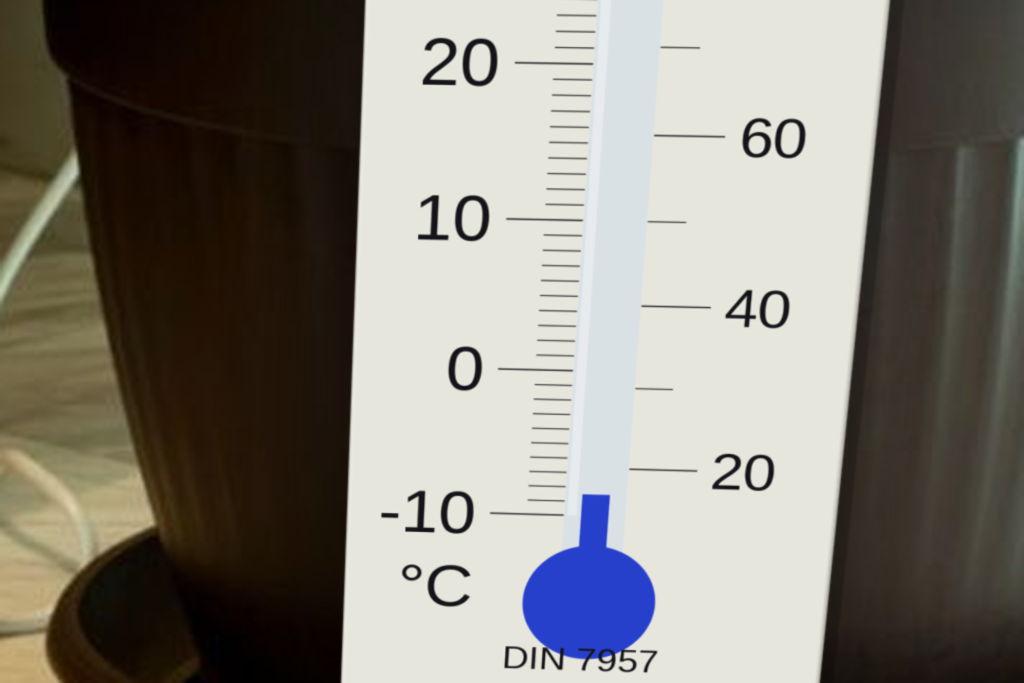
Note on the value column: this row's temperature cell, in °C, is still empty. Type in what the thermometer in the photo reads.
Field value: -8.5 °C
